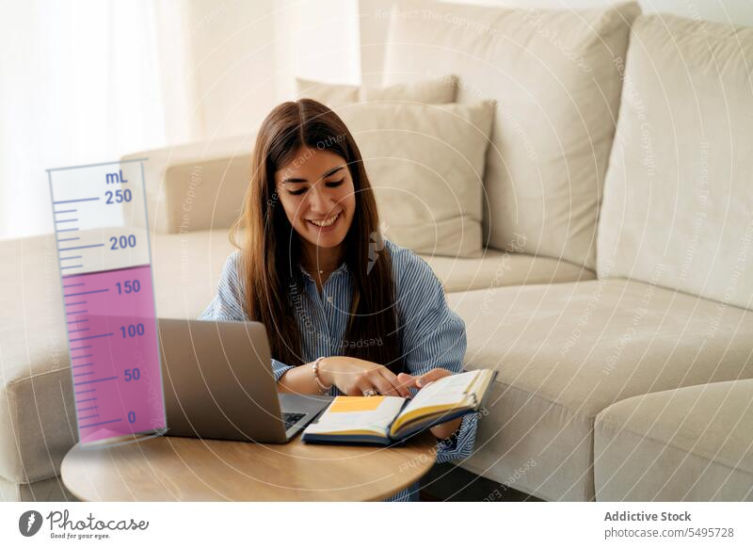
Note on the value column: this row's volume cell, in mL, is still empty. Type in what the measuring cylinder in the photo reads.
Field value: 170 mL
